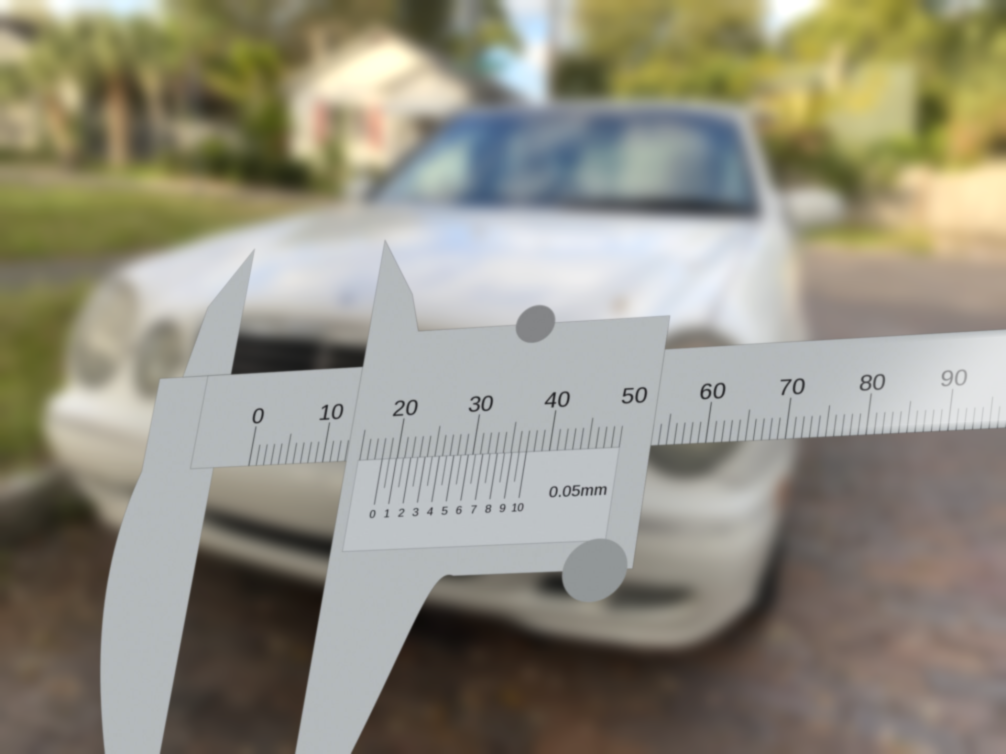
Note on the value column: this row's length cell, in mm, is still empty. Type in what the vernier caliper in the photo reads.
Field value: 18.0 mm
